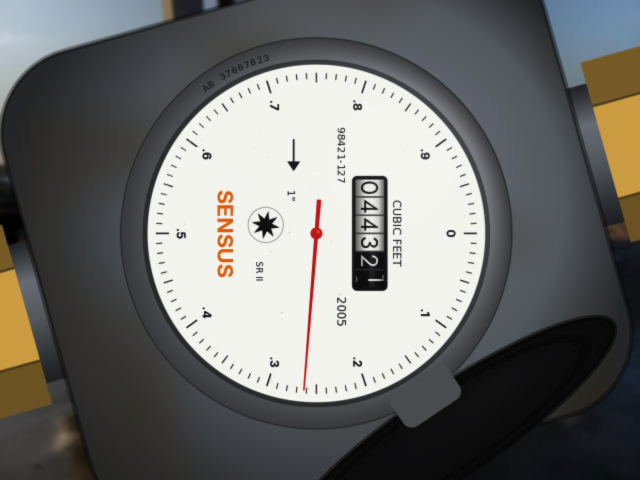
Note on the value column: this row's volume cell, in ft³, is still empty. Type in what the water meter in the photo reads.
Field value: 44321.26 ft³
